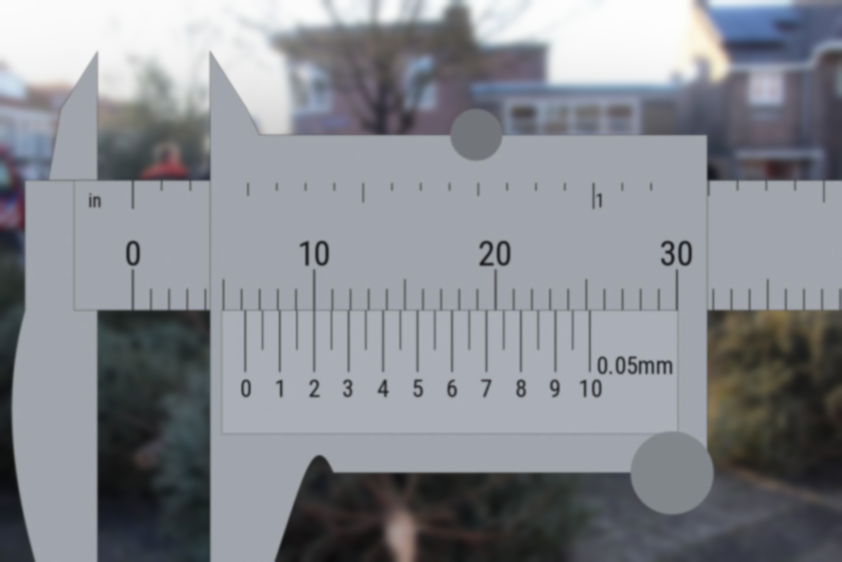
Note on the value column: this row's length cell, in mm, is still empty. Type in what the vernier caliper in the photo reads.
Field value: 6.2 mm
